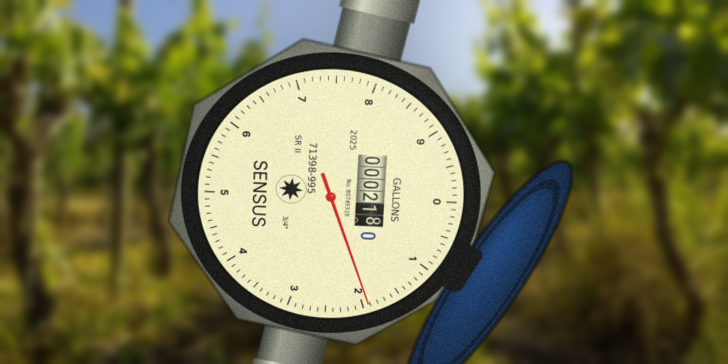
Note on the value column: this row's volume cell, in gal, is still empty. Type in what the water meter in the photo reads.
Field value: 2181.9 gal
